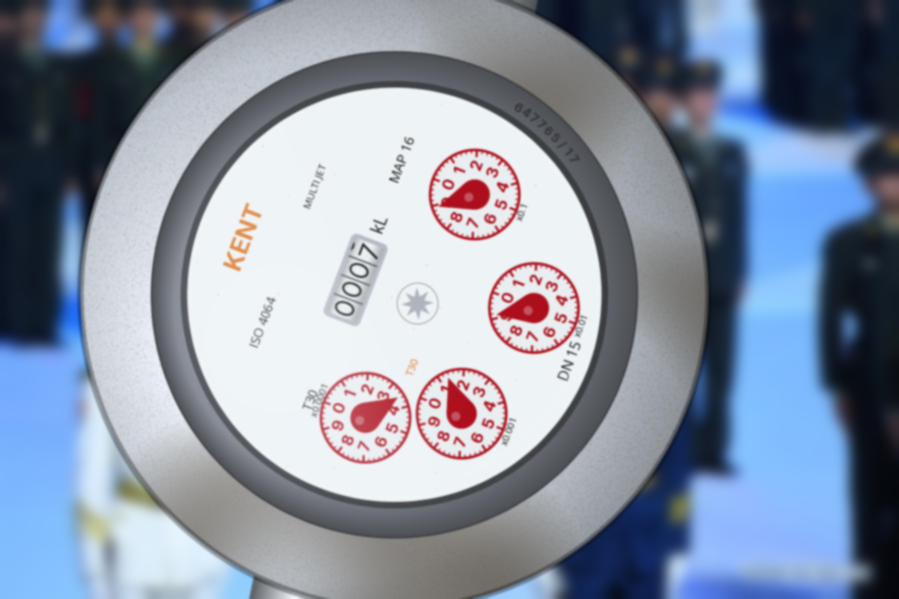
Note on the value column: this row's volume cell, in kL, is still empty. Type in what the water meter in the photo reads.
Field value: 6.8913 kL
